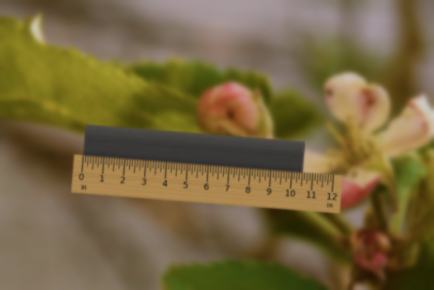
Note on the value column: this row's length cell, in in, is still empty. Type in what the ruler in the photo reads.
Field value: 10.5 in
